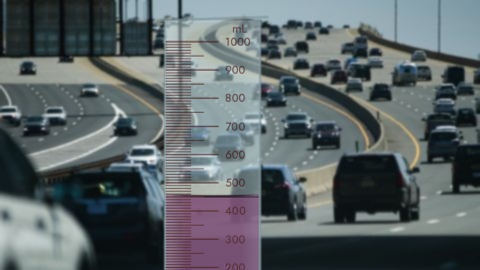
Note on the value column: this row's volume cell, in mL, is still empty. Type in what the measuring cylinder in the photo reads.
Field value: 450 mL
